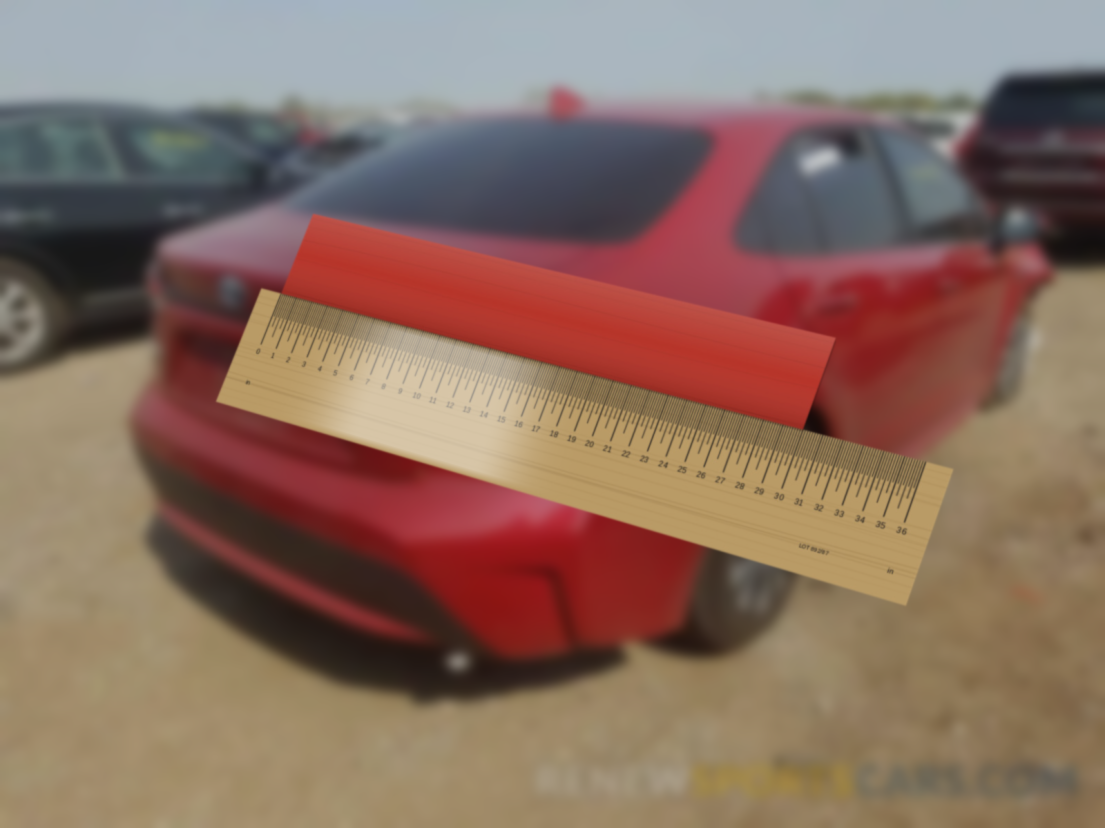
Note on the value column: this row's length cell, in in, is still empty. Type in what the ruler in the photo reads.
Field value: 30 in
